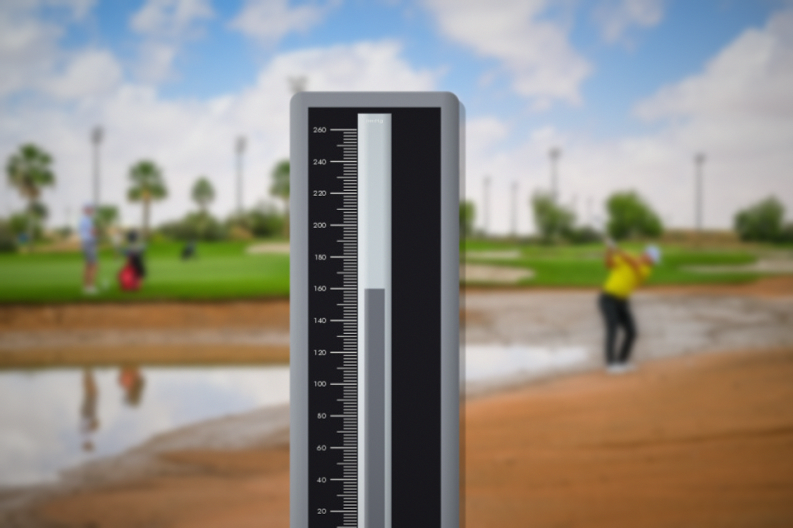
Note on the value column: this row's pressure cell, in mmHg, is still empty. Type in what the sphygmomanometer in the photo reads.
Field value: 160 mmHg
